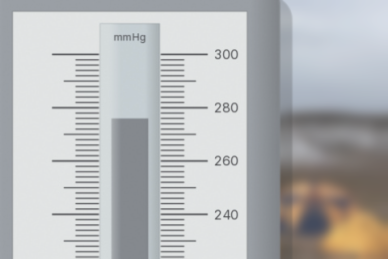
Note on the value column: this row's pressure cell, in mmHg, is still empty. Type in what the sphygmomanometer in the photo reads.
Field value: 276 mmHg
